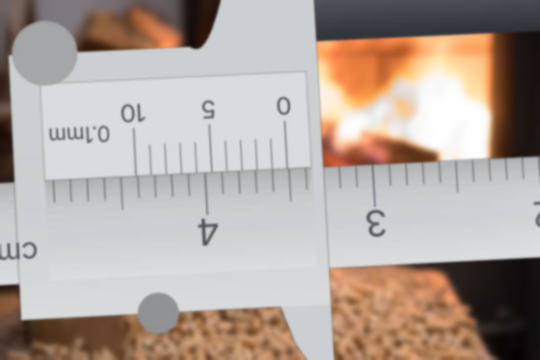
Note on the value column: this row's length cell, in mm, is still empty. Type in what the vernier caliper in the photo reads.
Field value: 35.1 mm
